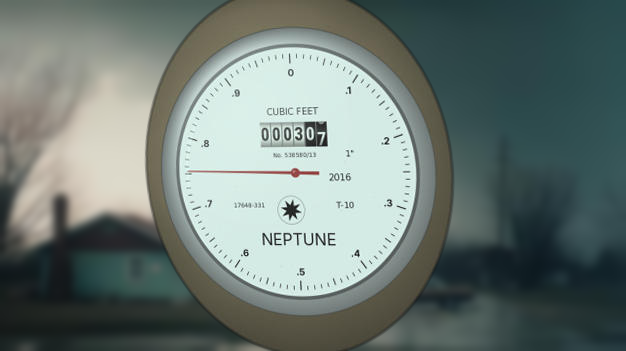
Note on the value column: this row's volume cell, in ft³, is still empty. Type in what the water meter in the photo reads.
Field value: 306.75 ft³
